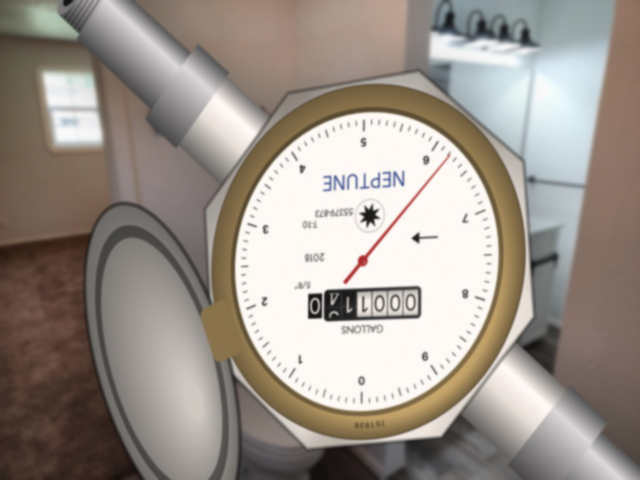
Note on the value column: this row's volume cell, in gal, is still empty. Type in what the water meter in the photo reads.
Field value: 1136.2 gal
